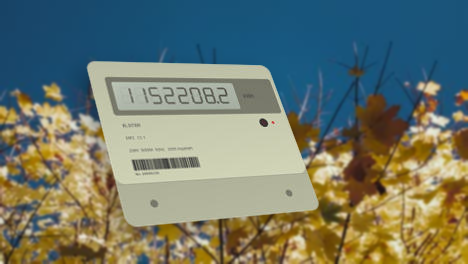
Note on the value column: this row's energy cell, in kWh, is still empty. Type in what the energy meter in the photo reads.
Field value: 1152208.2 kWh
